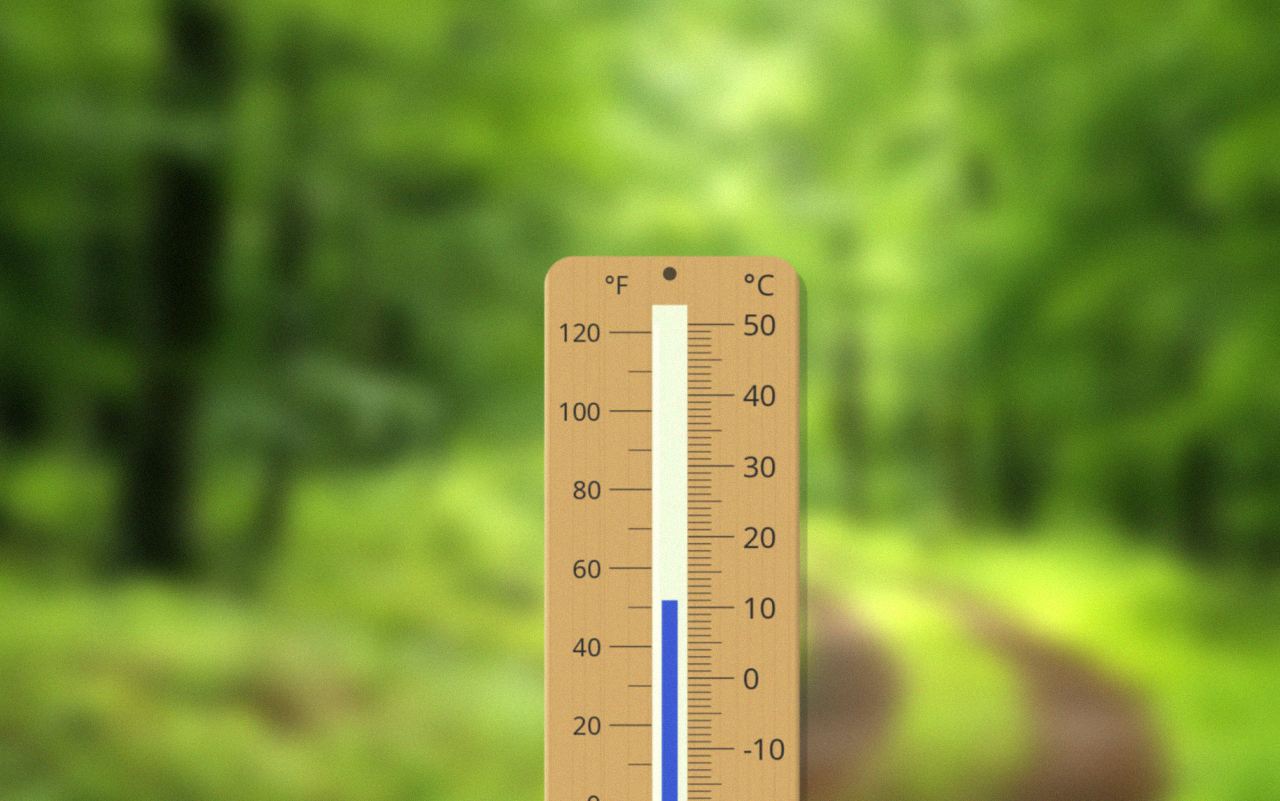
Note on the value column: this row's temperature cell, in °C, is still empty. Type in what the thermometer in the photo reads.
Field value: 11 °C
